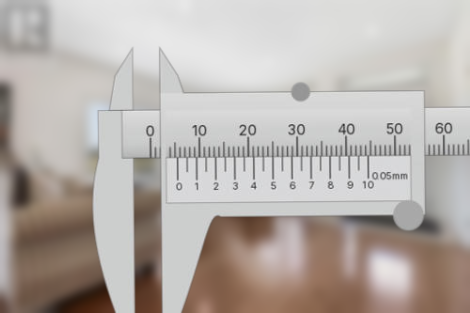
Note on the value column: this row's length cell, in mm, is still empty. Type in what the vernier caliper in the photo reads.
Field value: 5.5 mm
